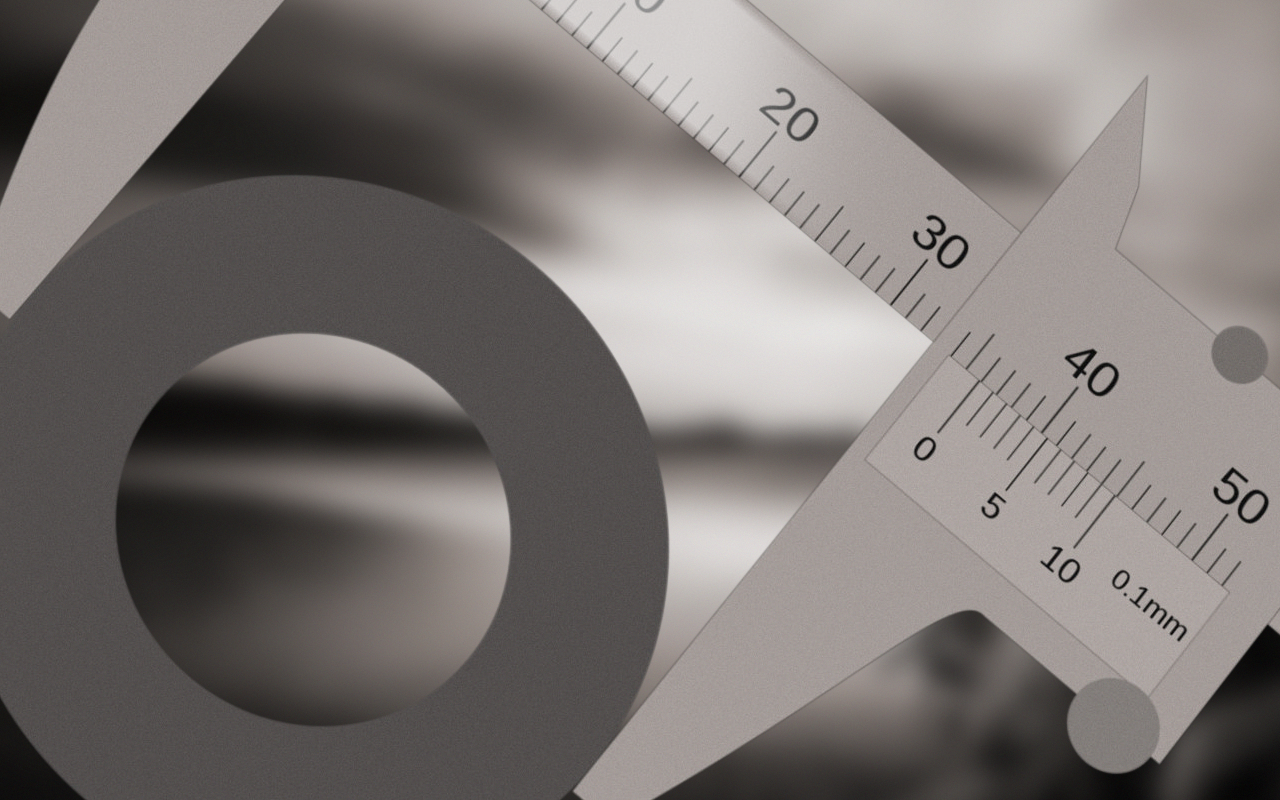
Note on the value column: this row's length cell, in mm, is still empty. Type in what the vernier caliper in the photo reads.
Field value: 35.9 mm
